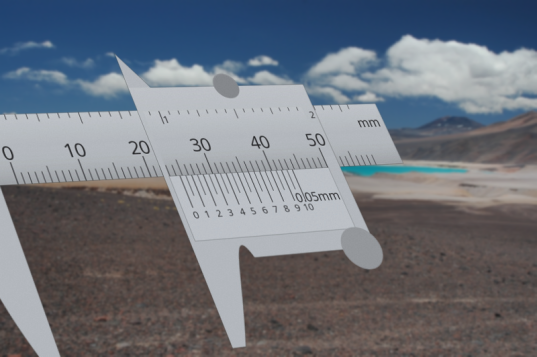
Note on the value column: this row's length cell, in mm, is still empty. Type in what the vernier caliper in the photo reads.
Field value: 24.6 mm
